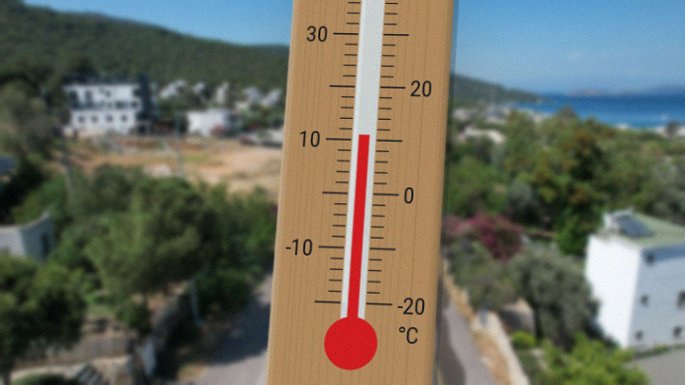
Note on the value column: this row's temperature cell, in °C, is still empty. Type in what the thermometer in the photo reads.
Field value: 11 °C
